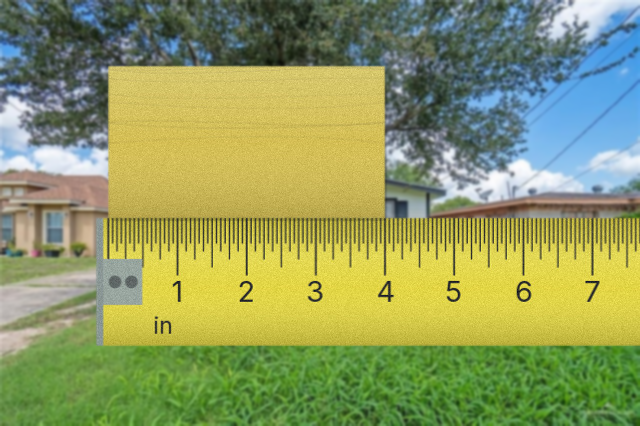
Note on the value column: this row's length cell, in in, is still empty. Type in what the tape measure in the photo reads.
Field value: 4 in
